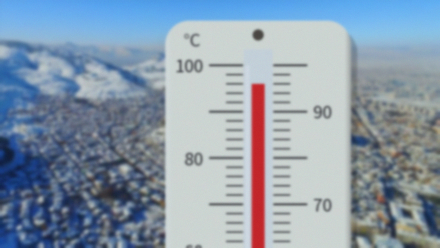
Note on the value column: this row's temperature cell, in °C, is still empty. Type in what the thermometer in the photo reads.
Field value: 96 °C
